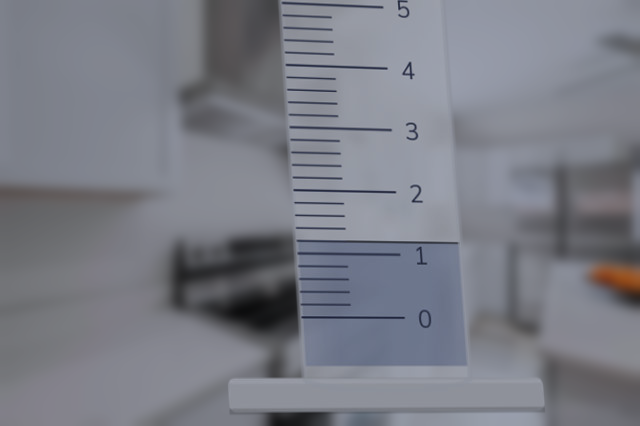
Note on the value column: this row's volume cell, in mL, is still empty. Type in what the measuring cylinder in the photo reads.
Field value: 1.2 mL
